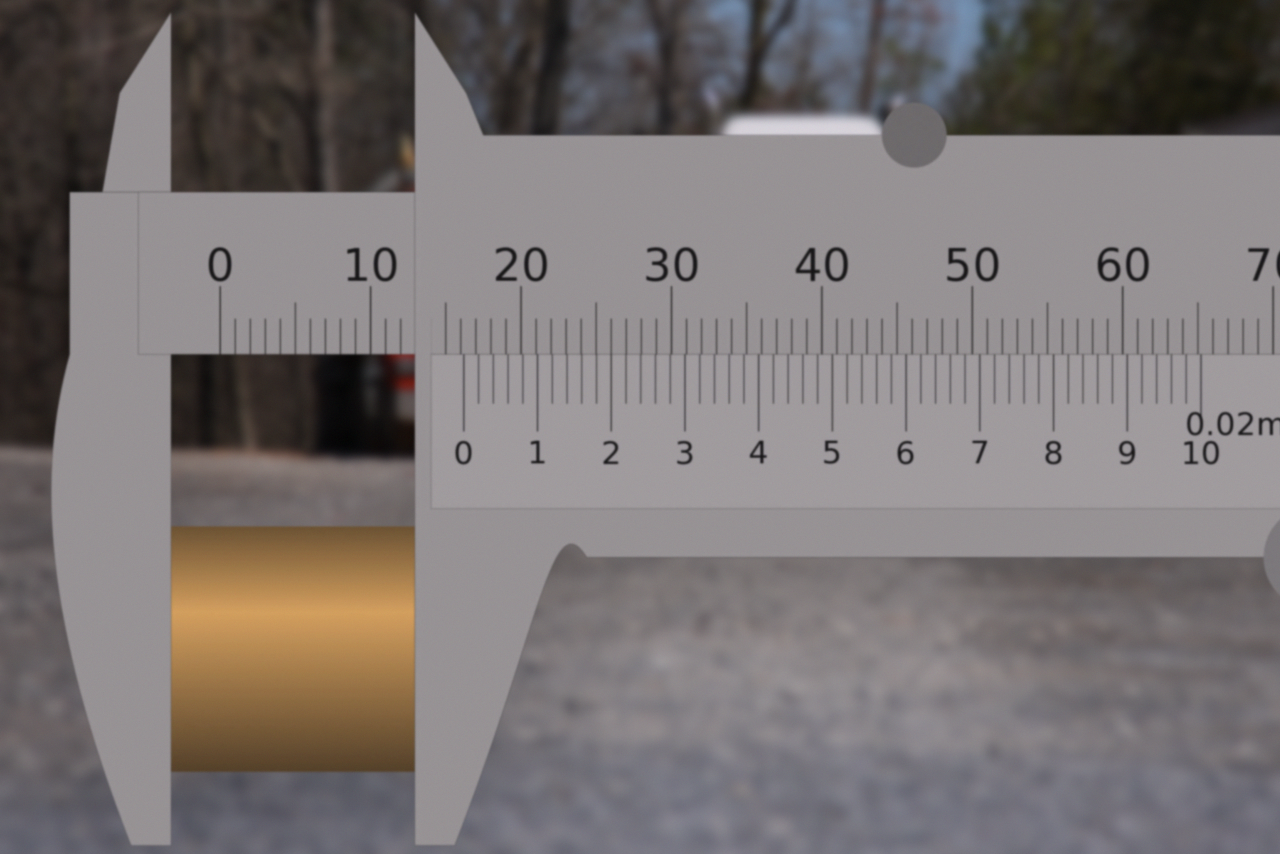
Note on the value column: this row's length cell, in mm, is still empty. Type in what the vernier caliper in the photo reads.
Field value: 16.2 mm
